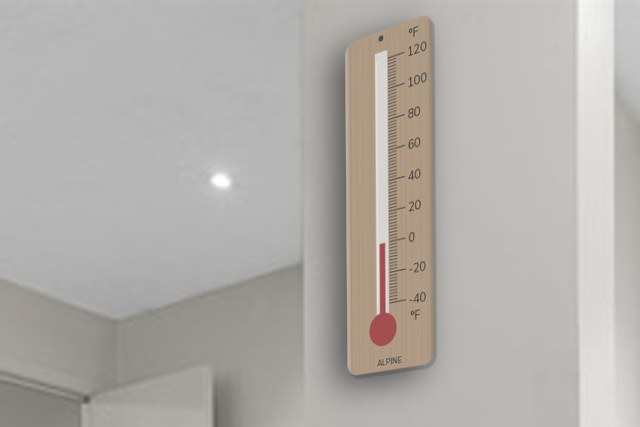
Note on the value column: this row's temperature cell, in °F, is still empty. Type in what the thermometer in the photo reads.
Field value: 0 °F
